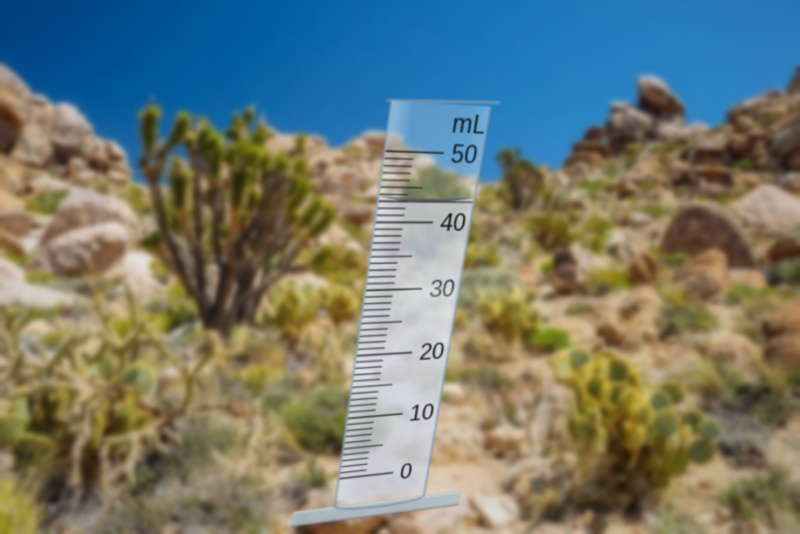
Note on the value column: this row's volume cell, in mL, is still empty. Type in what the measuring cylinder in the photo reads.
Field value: 43 mL
